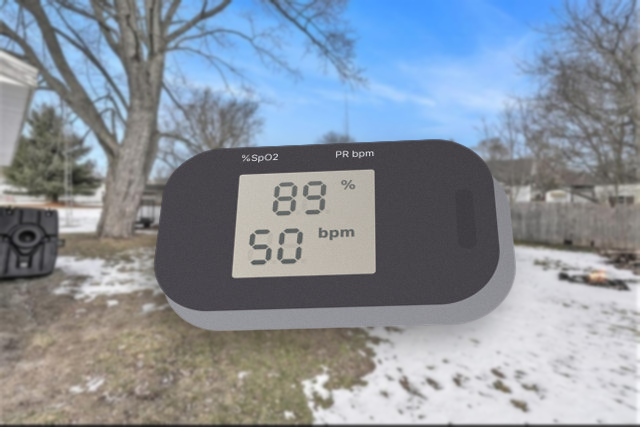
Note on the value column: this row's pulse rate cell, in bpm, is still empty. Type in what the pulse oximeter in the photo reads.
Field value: 50 bpm
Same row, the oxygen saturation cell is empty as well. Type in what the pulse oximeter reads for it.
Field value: 89 %
